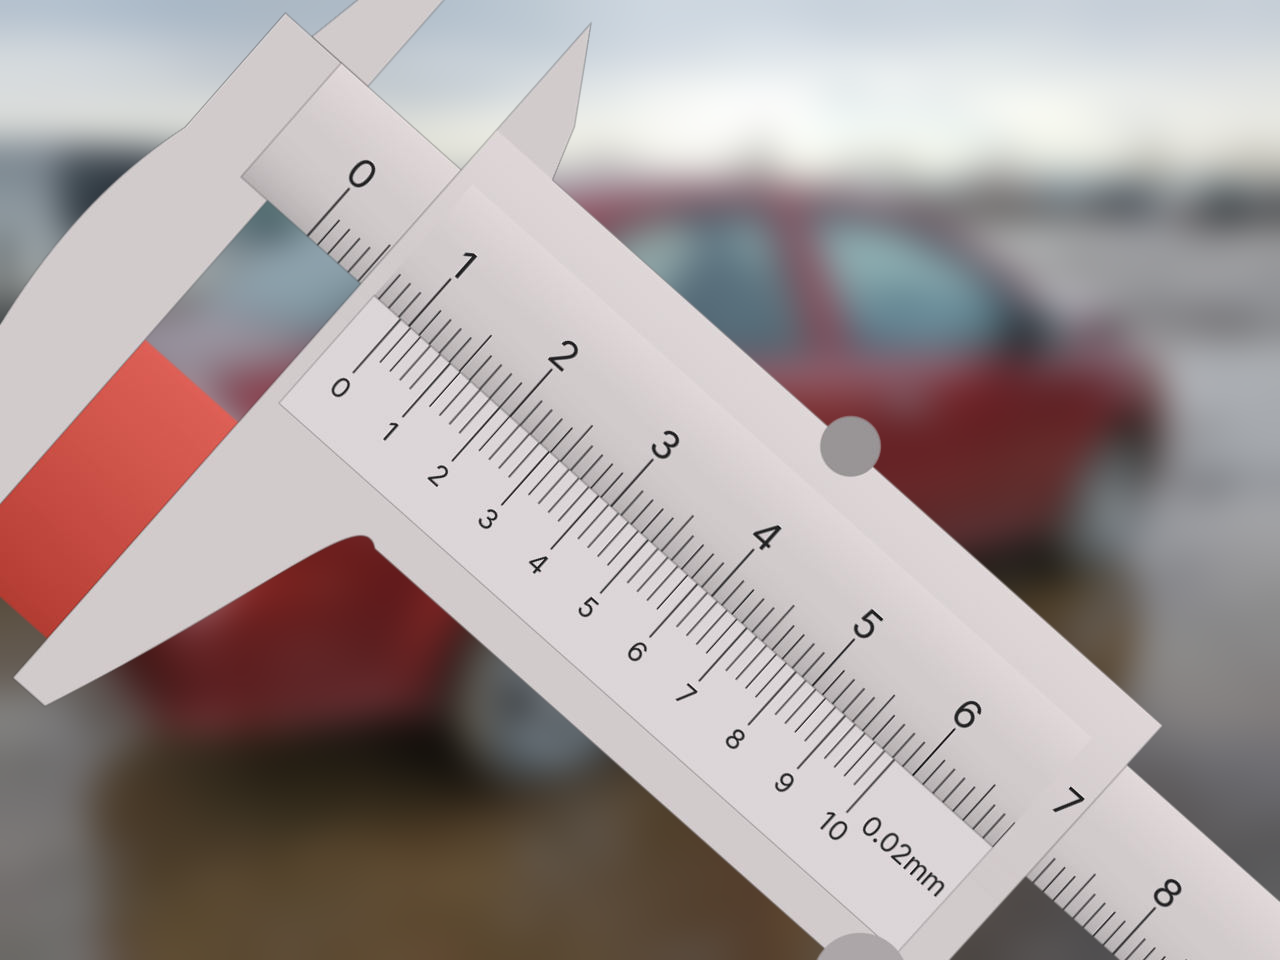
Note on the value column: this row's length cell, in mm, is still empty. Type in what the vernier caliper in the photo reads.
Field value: 9.2 mm
